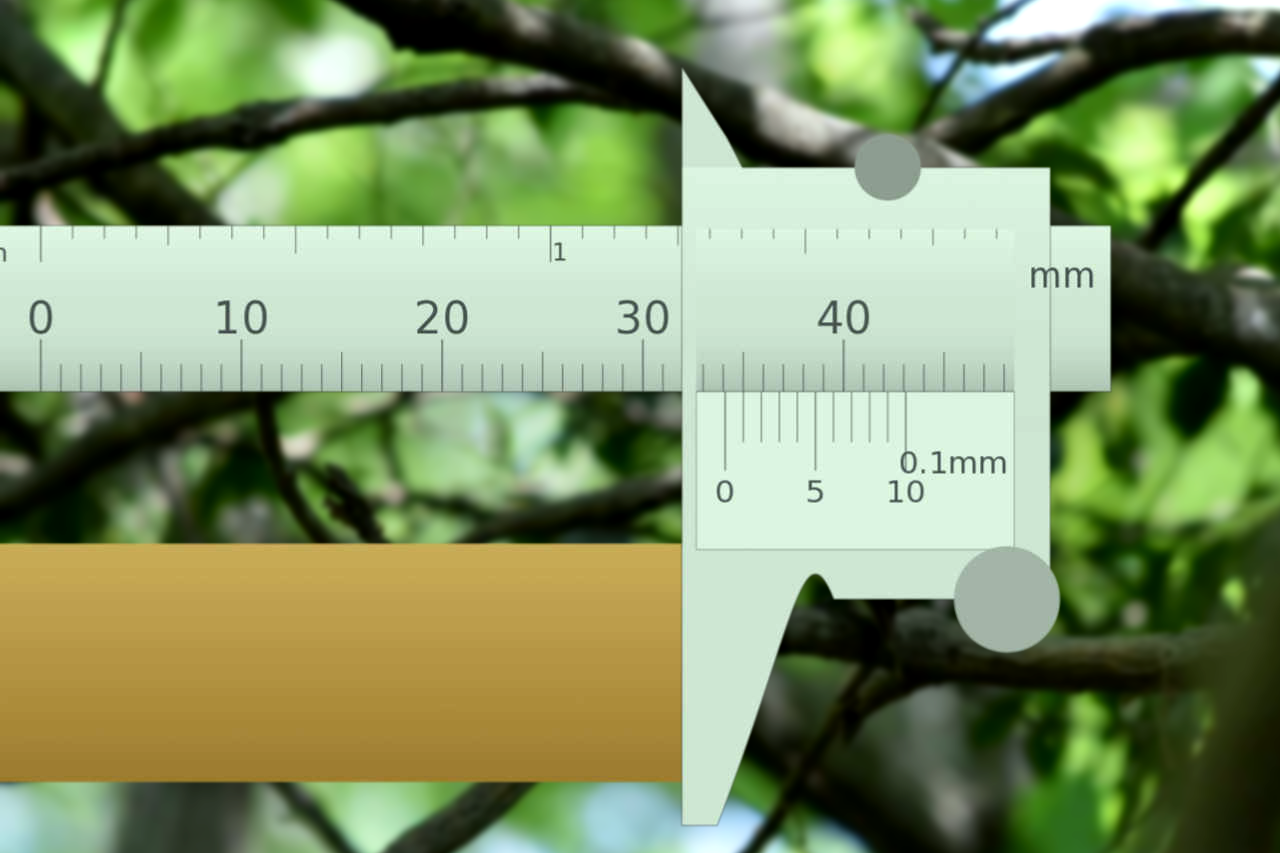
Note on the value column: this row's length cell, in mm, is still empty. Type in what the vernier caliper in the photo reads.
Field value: 34.1 mm
